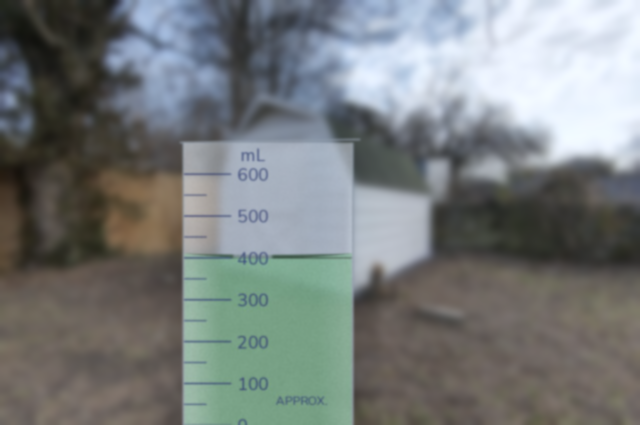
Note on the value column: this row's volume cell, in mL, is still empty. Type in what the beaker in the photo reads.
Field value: 400 mL
